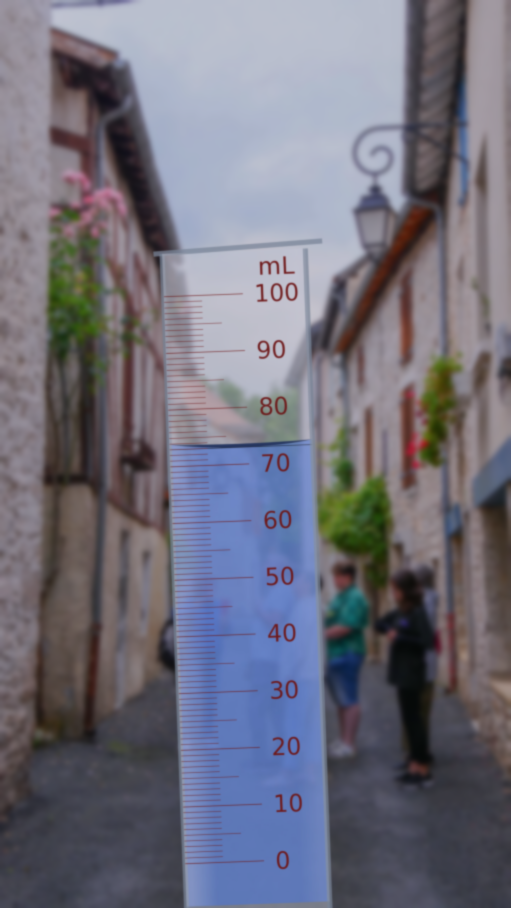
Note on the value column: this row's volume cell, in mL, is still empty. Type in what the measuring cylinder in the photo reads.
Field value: 73 mL
